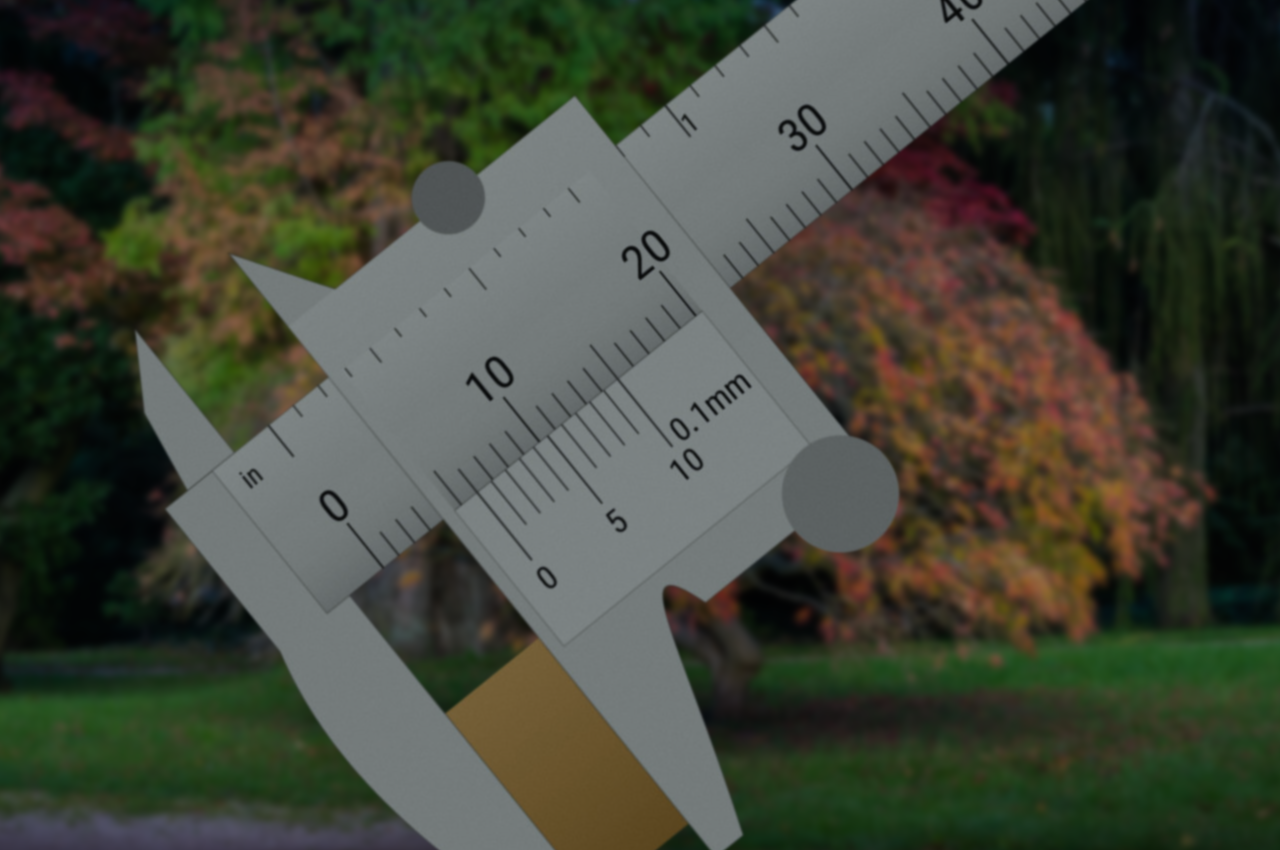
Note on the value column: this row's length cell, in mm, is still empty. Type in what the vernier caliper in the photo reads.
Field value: 6.0 mm
